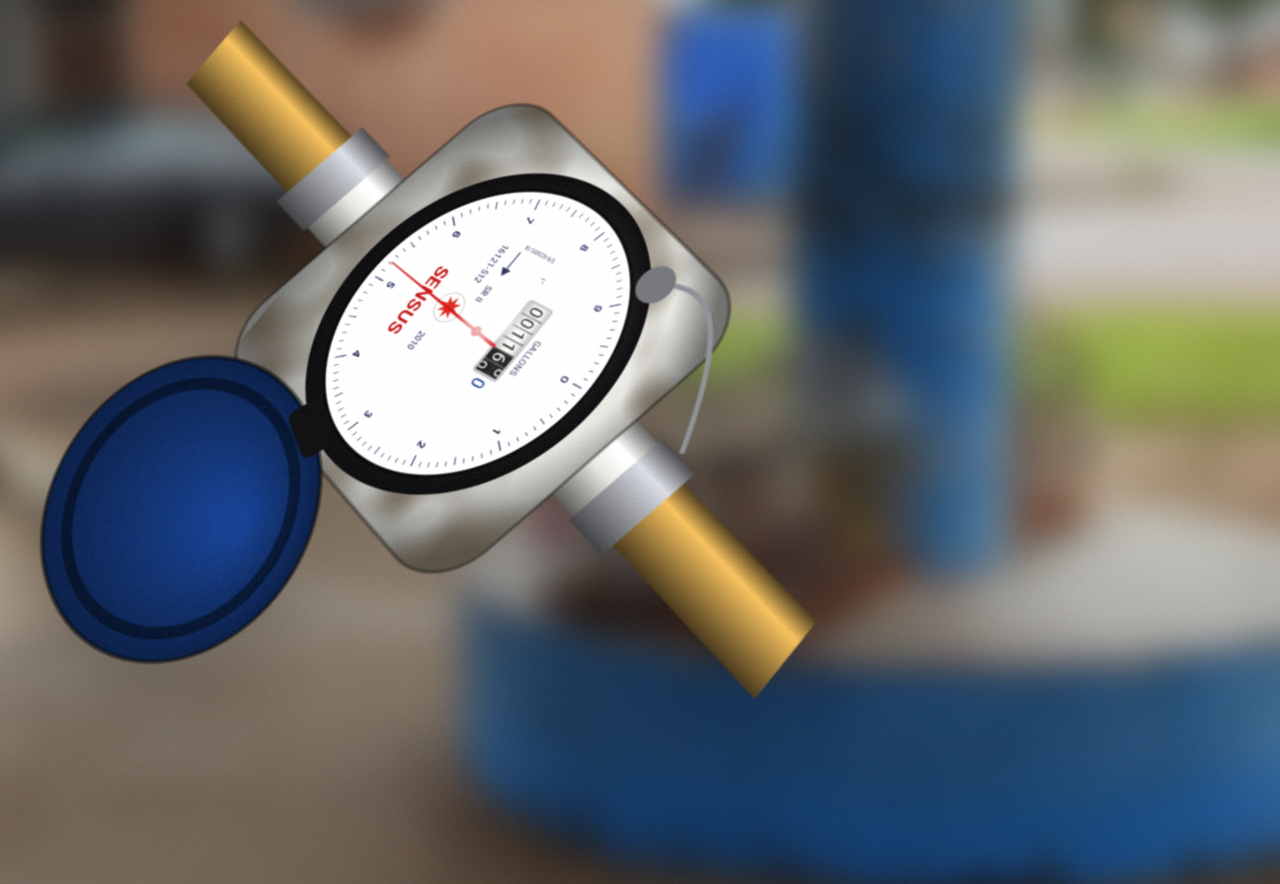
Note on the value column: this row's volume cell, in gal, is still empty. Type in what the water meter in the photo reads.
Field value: 11685.2 gal
